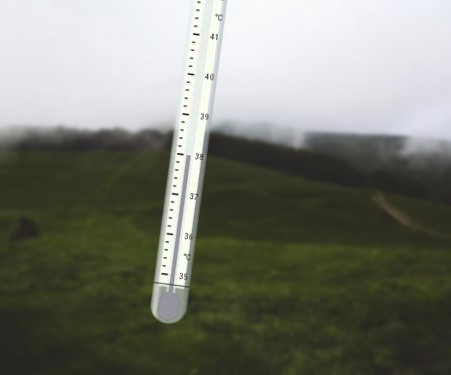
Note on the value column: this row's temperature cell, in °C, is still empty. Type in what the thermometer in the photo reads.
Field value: 38 °C
